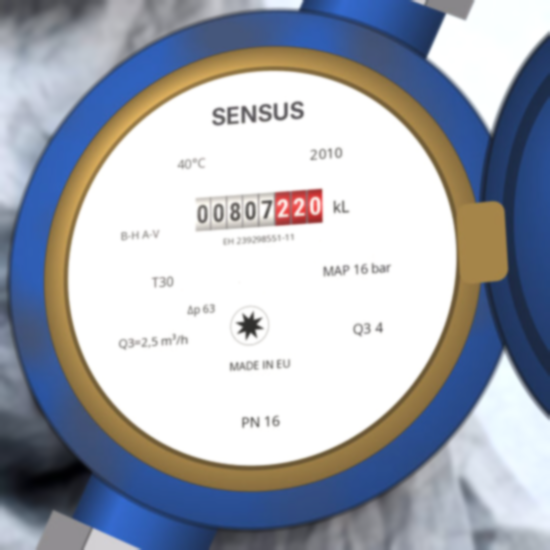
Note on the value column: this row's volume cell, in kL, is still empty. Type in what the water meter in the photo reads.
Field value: 807.220 kL
